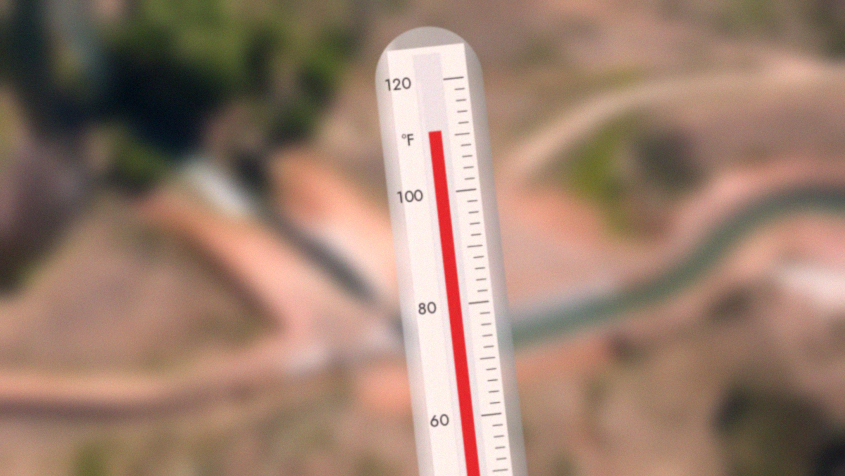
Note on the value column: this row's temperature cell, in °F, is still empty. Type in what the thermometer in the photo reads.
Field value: 111 °F
